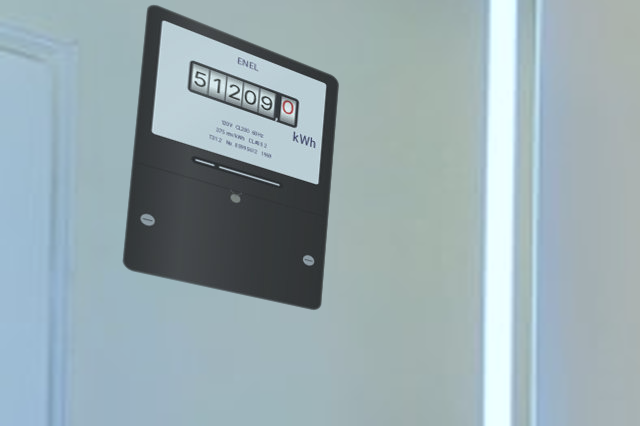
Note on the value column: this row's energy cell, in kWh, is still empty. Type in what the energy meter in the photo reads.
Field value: 51209.0 kWh
